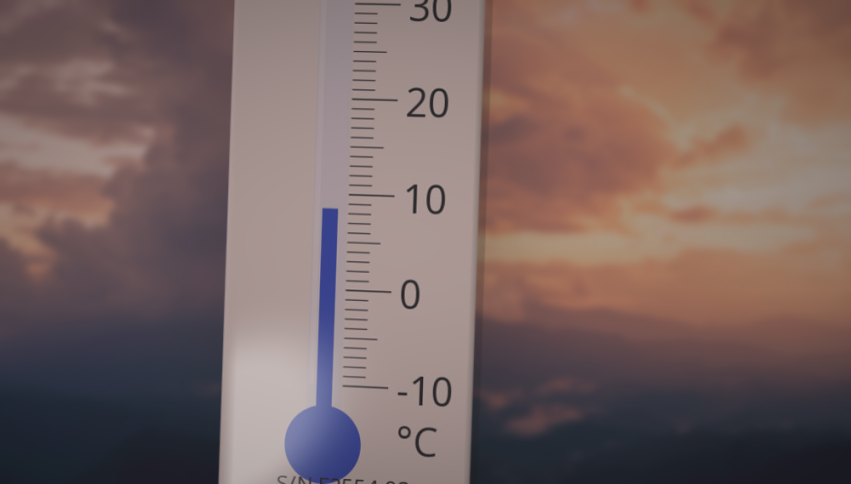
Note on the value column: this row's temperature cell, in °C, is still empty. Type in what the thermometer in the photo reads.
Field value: 8.5 °C
